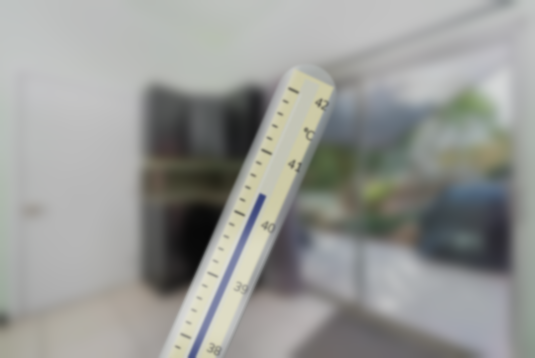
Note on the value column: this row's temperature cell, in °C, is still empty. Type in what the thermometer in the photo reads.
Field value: 40.4 °C
